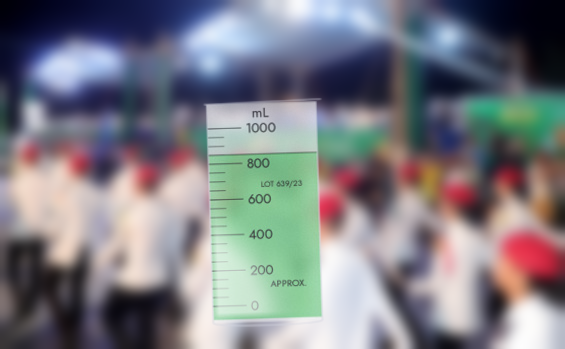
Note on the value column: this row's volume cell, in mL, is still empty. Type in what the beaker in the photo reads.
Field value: 850 mL
